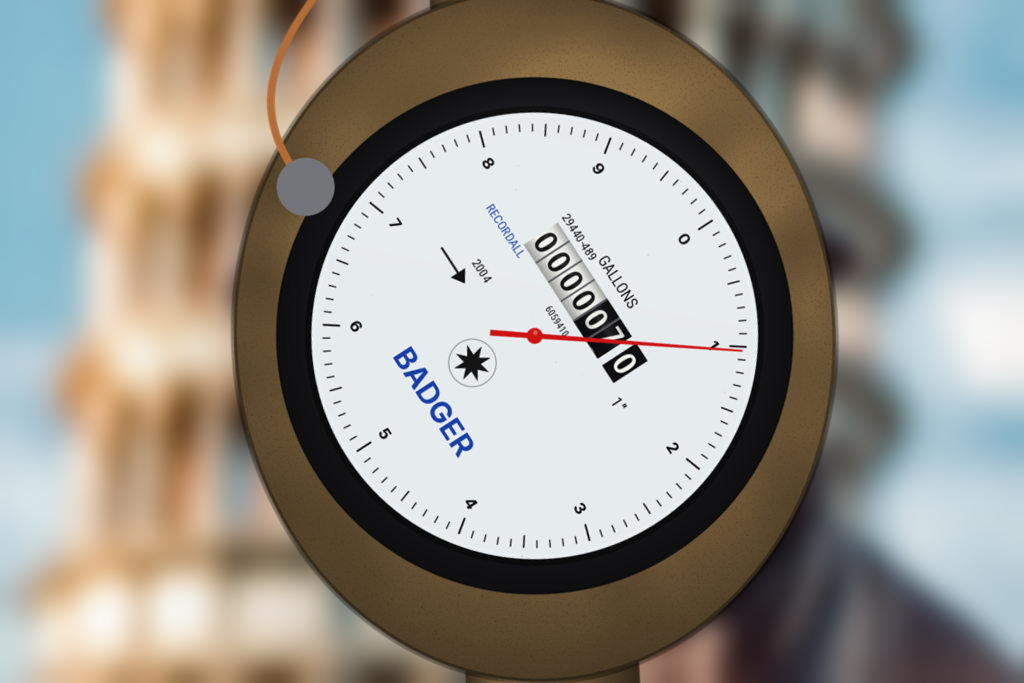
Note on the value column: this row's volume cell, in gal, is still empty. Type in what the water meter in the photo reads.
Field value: 71.0 gal
